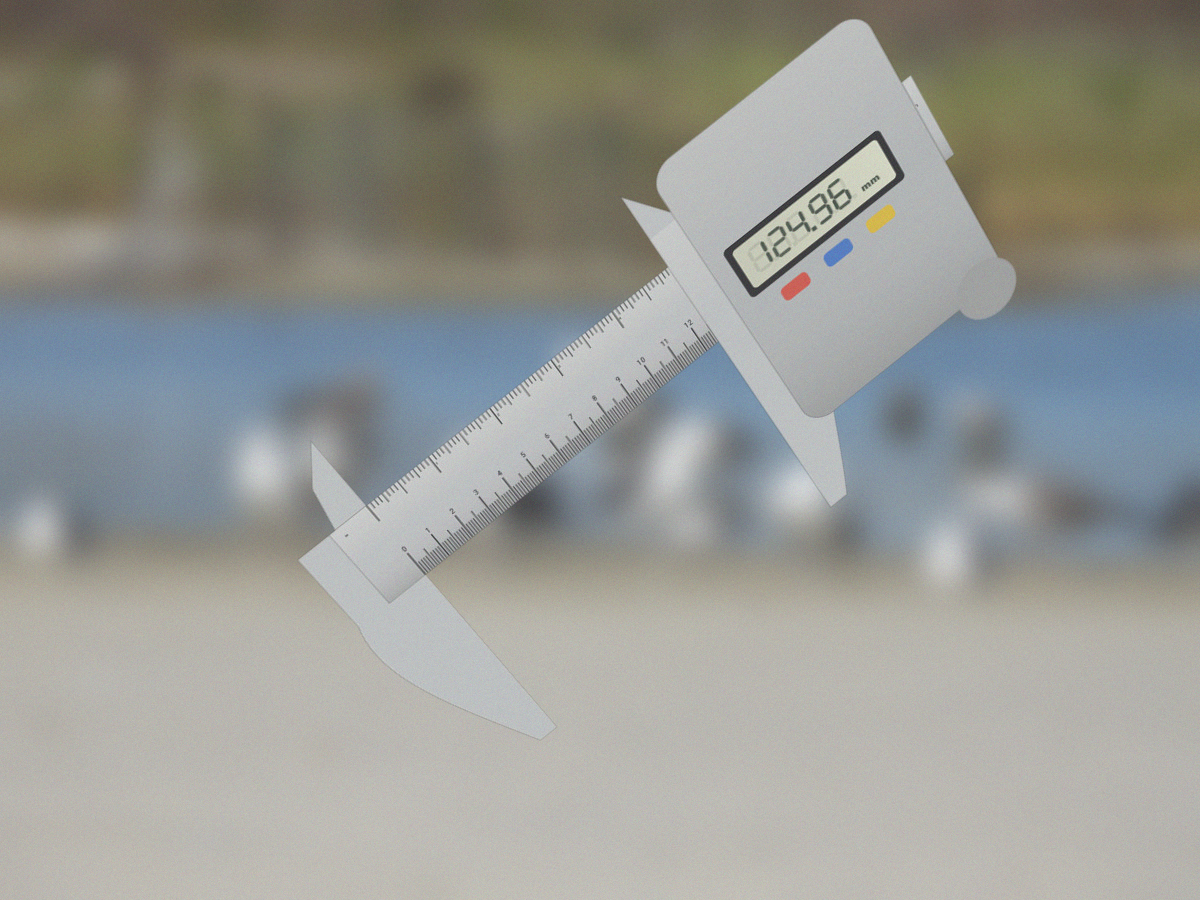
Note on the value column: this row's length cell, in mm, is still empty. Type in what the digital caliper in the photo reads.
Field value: 124.96 mm
